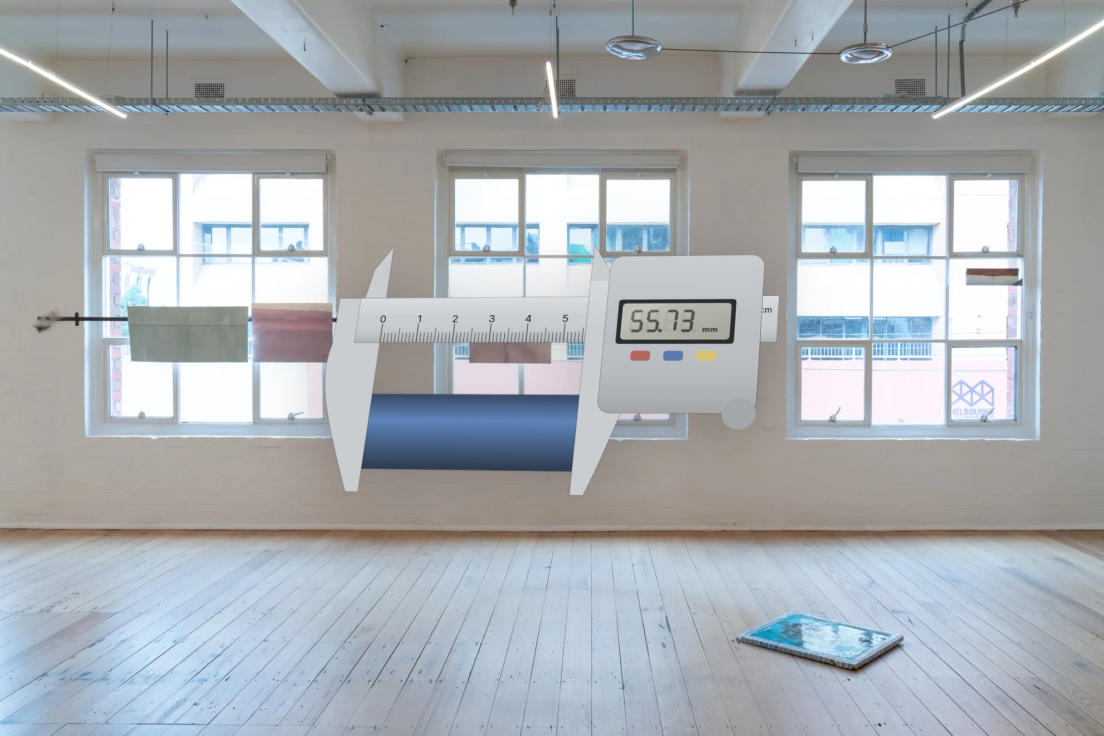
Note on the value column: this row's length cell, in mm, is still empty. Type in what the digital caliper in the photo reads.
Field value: 55.73 mm
